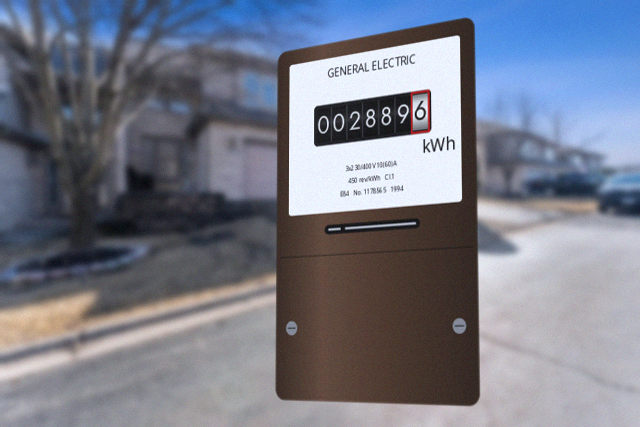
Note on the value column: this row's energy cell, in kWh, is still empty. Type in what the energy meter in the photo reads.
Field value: 2889.6 kWh
